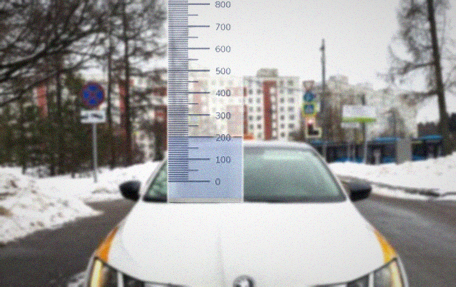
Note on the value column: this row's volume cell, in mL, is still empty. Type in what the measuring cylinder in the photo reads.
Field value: 200 mL
